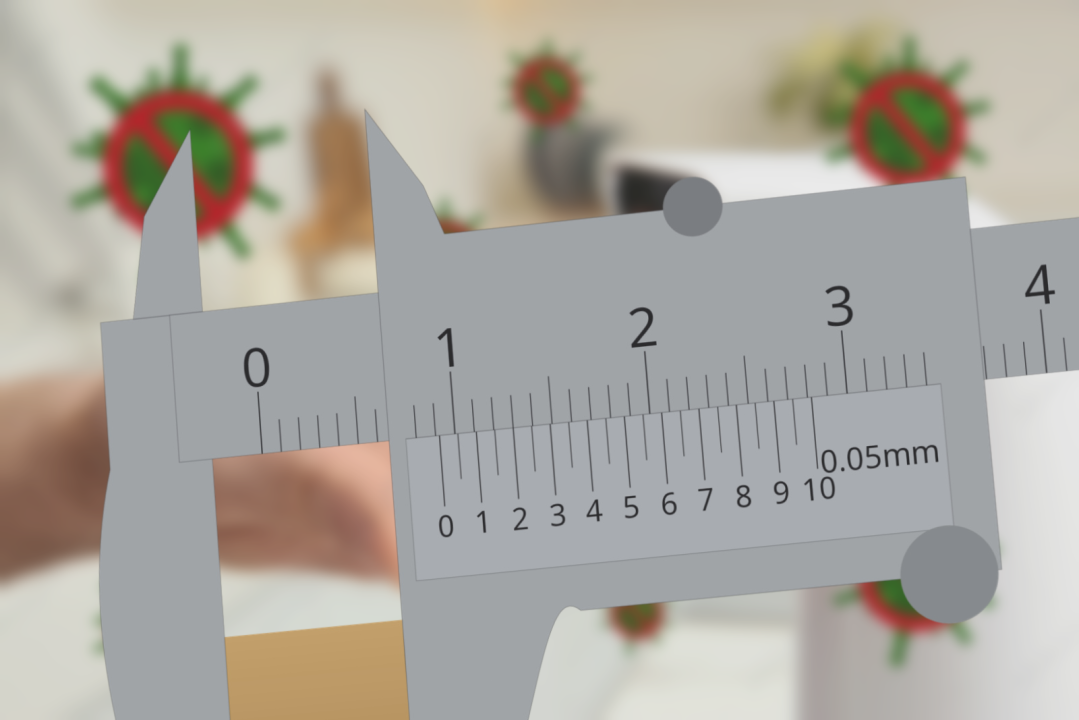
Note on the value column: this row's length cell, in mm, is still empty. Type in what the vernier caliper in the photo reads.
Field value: 9.2 mm
